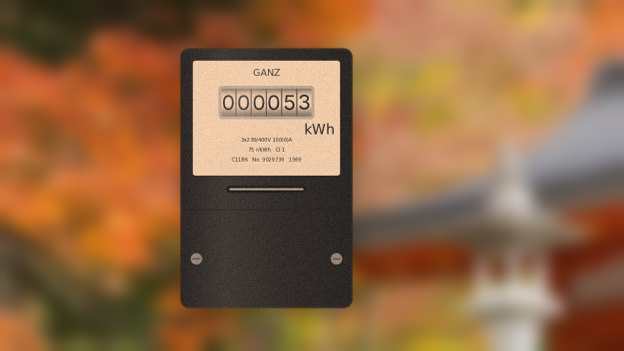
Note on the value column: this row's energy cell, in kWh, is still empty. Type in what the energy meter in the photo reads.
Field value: 53 kWh
